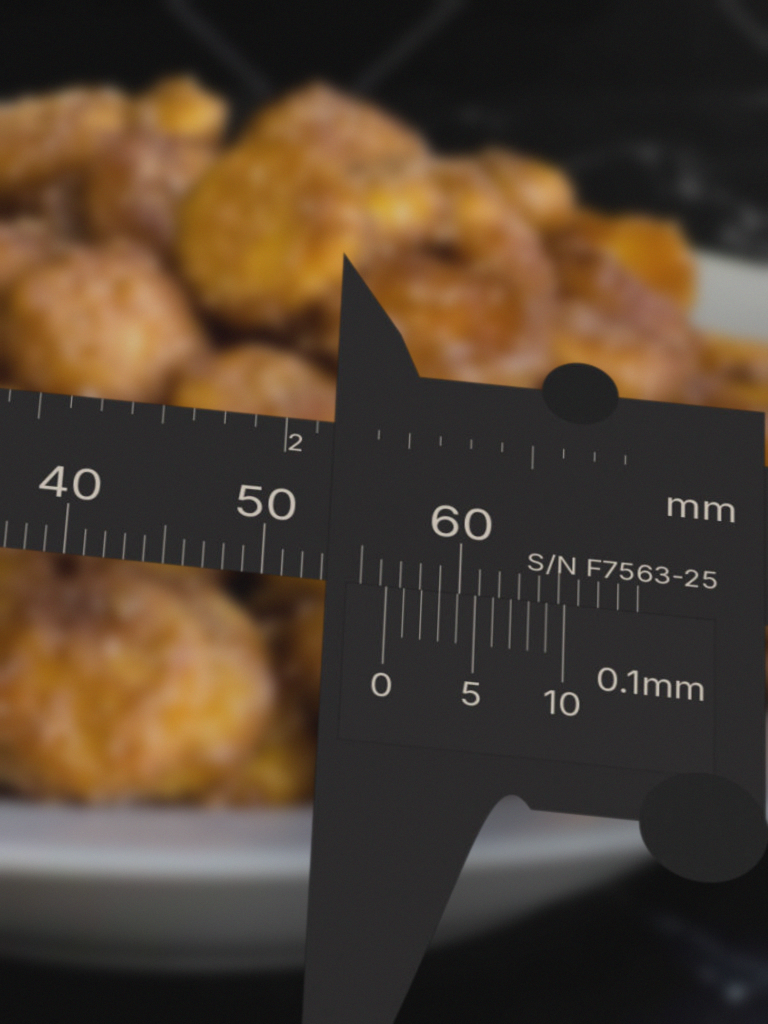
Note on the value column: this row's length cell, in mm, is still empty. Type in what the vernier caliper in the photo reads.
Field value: 56.3 mm
